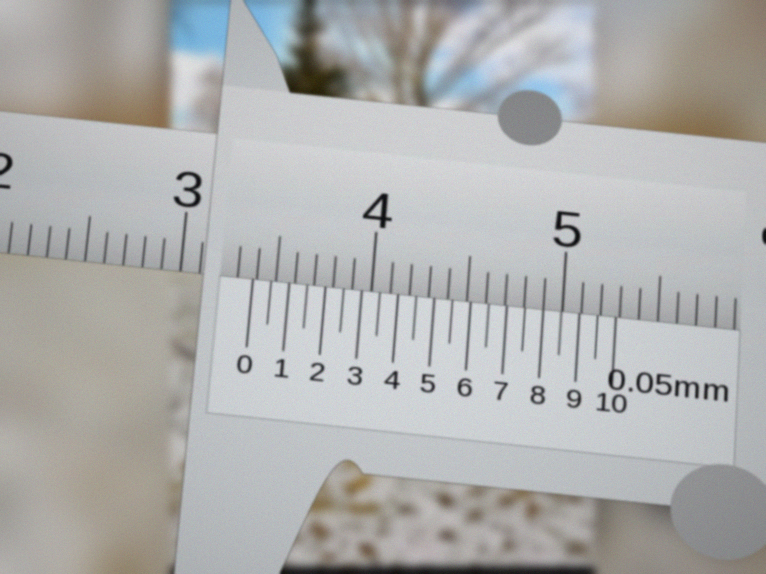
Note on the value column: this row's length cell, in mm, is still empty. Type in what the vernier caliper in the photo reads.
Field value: 33.8 mm
